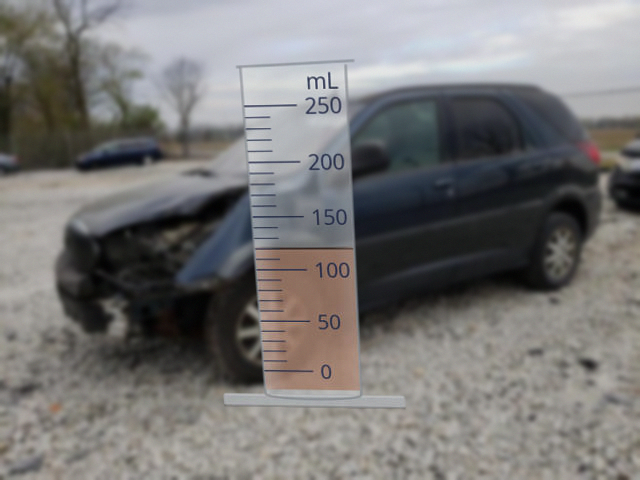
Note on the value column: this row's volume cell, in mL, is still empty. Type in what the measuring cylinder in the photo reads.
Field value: 120 mL
